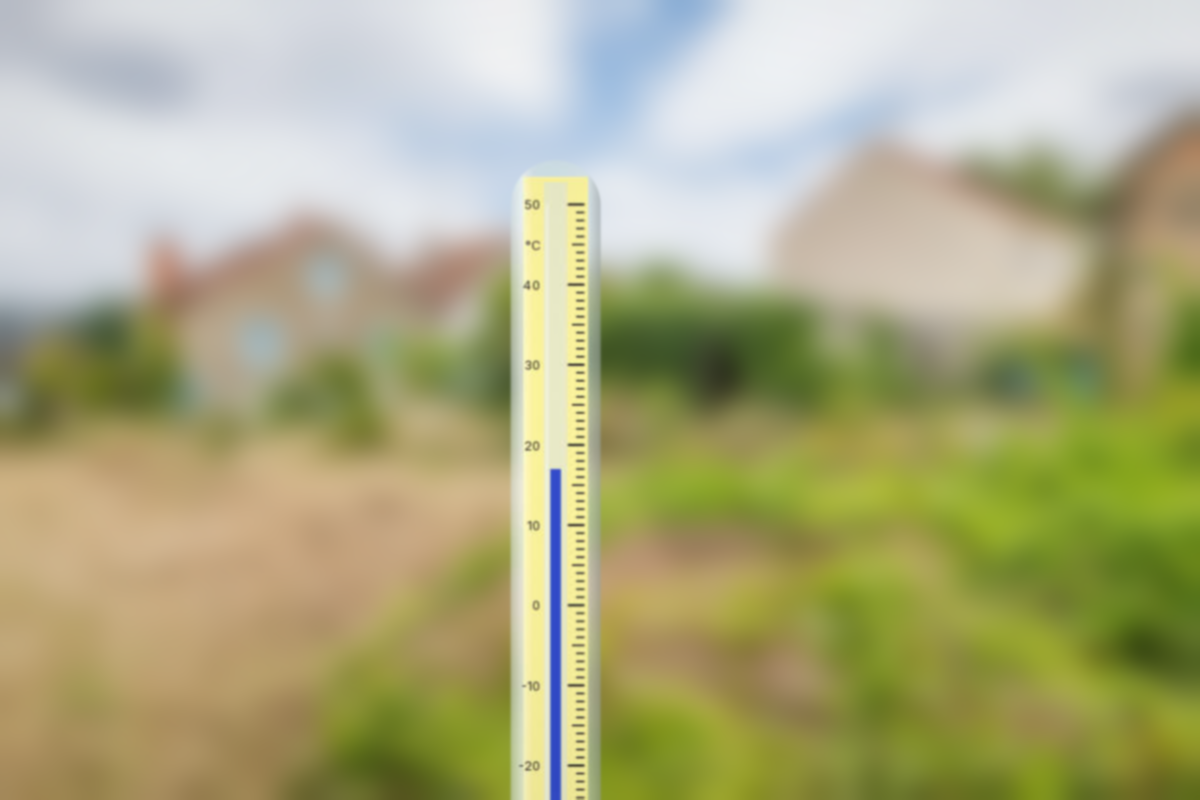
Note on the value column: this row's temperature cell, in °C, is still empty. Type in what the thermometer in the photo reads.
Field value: 17 °C
